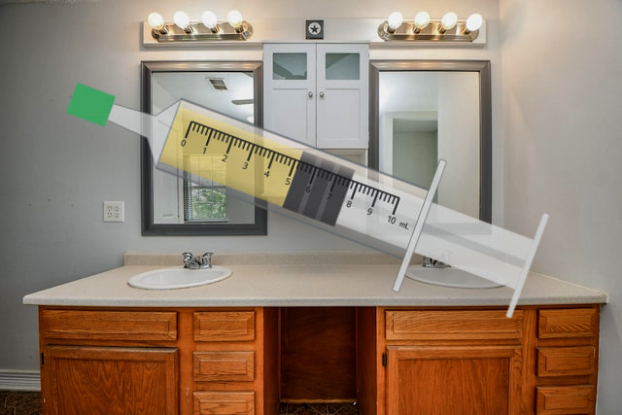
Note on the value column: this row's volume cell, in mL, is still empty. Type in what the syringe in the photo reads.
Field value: 5.2 mL
